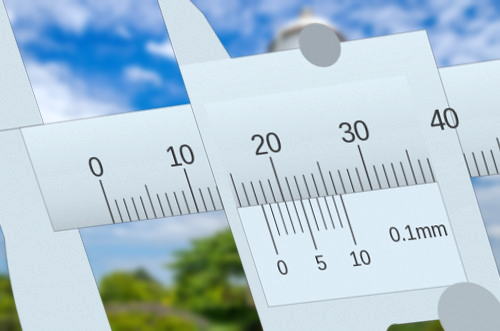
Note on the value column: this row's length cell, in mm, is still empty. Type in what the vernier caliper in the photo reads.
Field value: 17.4 mm
